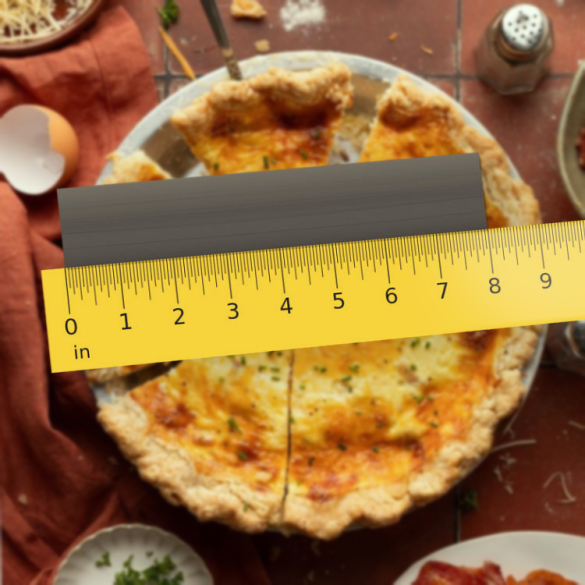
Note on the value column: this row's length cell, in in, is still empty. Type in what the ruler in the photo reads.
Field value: 8 in
